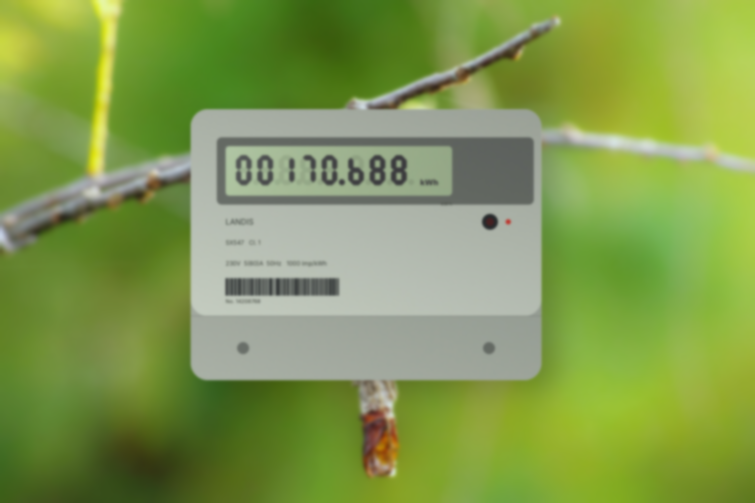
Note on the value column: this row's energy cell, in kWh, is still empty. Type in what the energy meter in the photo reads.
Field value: 170.688 kWh
